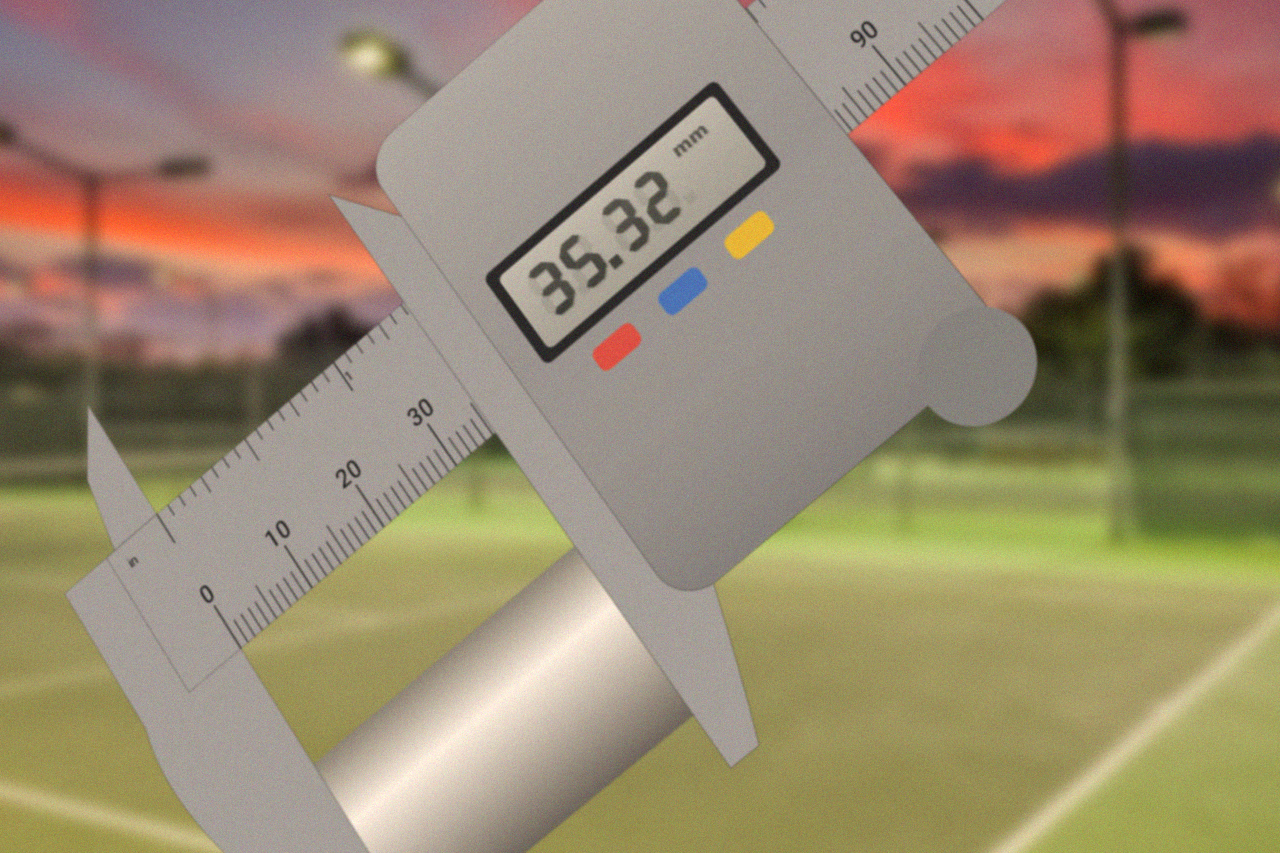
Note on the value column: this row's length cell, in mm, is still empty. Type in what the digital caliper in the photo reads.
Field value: 35.32 mm
